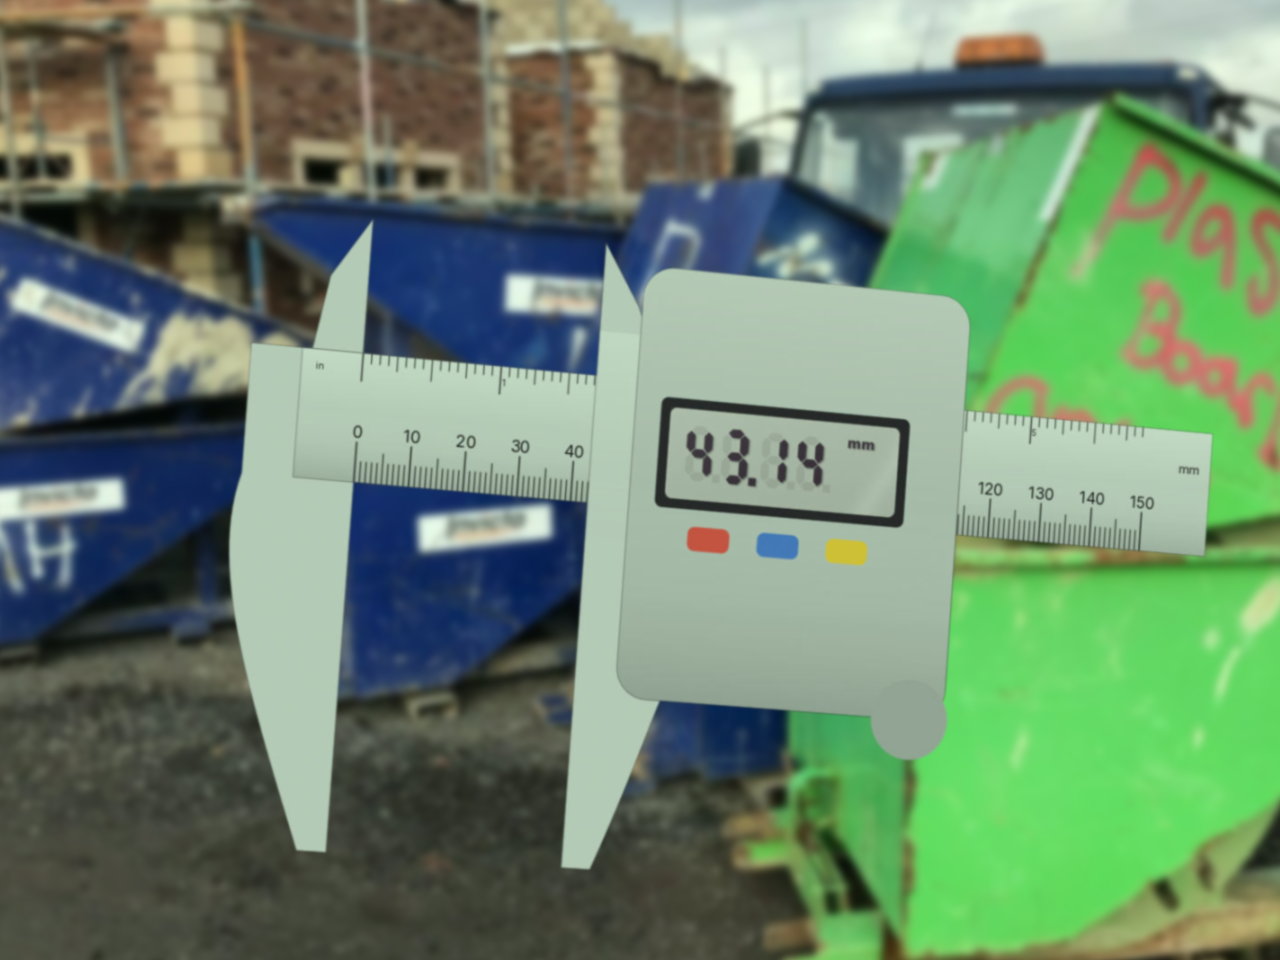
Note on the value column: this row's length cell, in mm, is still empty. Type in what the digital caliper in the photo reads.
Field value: 43.14 mm
